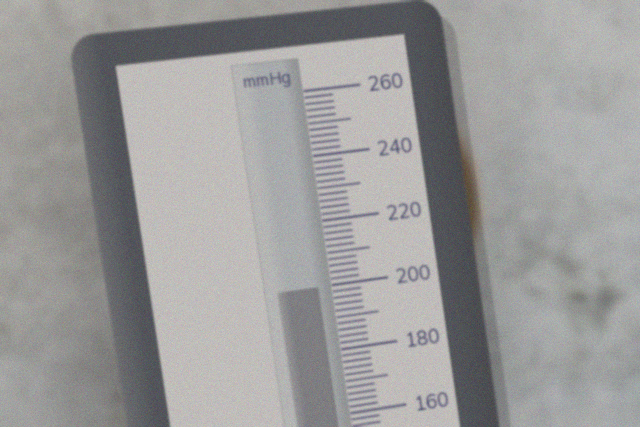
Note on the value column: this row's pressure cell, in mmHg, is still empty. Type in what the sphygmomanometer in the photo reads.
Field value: 200 mmHg
